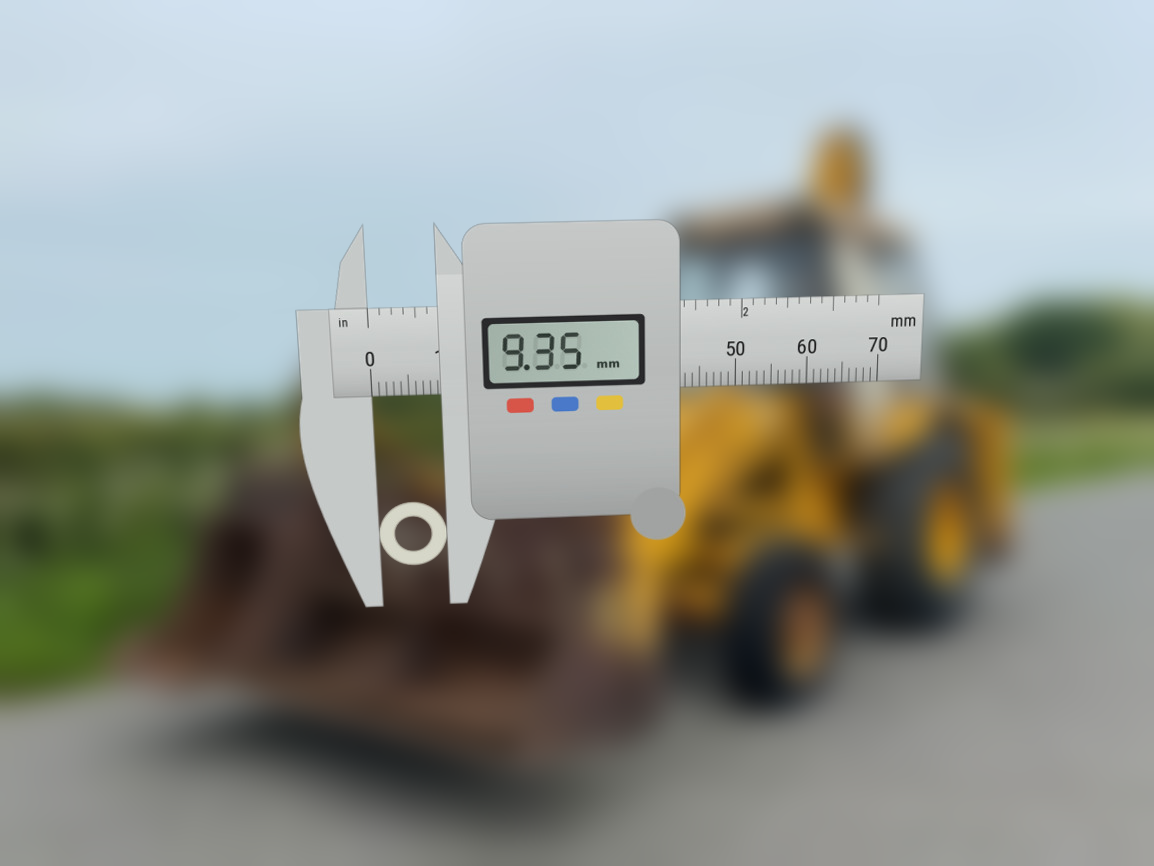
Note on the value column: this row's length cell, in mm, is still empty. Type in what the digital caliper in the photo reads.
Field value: 9.35 mm
